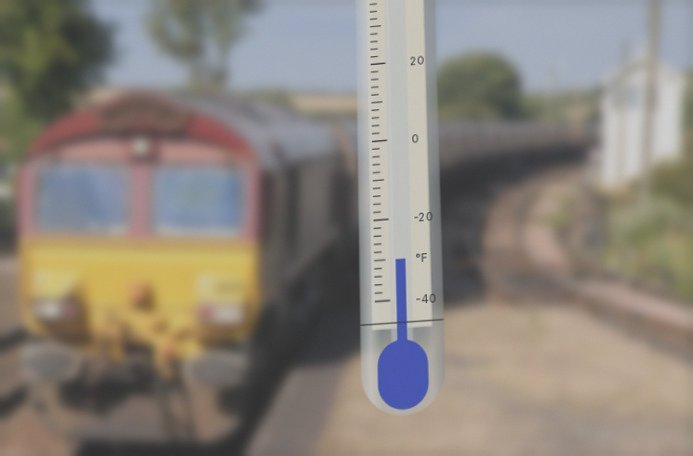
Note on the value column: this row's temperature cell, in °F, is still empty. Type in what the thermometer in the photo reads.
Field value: -30 °F
